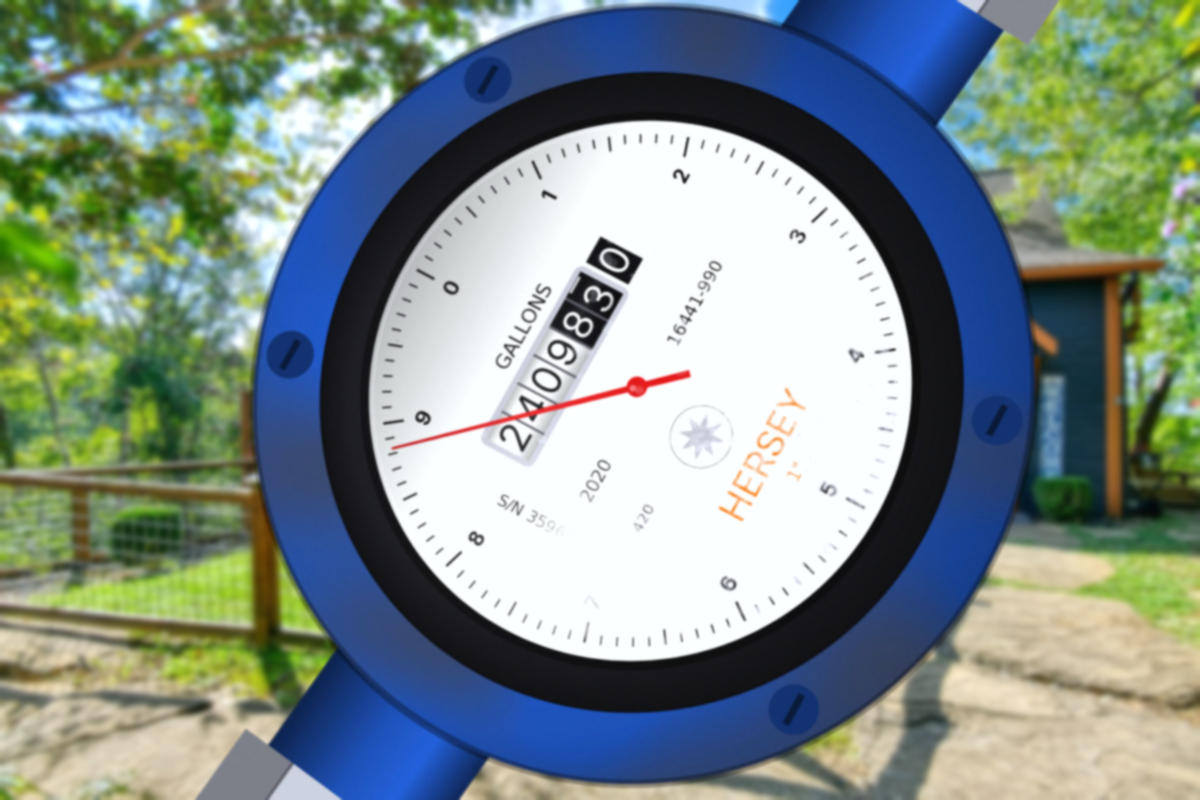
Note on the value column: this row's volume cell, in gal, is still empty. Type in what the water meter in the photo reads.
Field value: 2409828.8 gal
